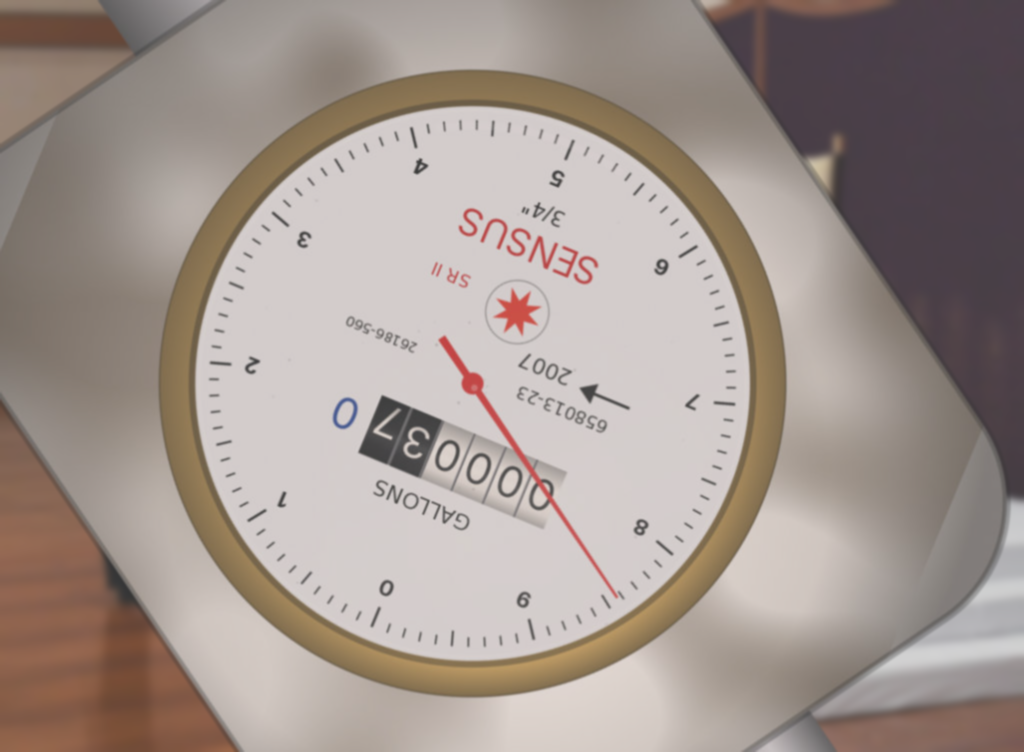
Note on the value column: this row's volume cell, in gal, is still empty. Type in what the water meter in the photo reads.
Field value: 368.4 gal
